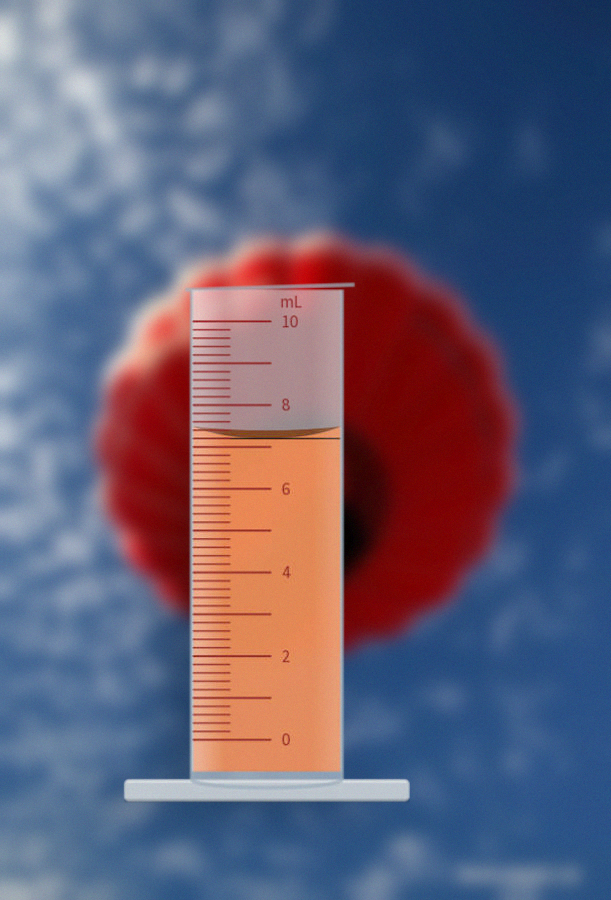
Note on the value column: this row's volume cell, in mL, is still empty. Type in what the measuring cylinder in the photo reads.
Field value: 7.2 mL
